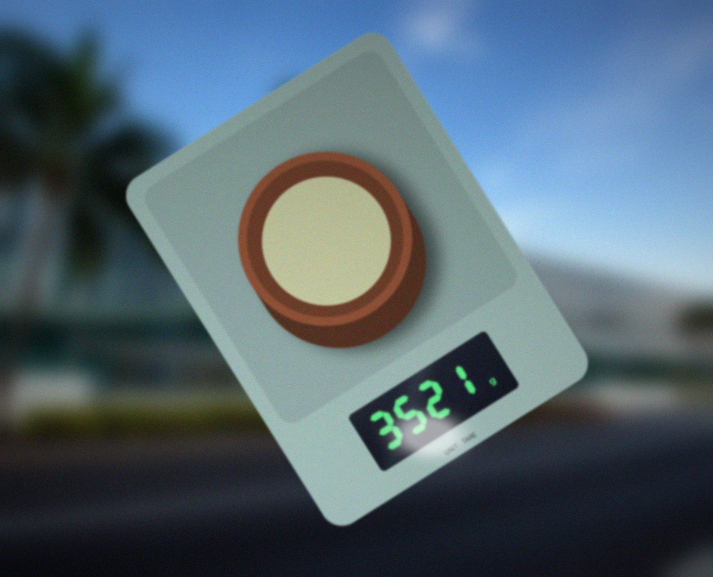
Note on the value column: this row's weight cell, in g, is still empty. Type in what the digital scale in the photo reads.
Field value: 3521 g
